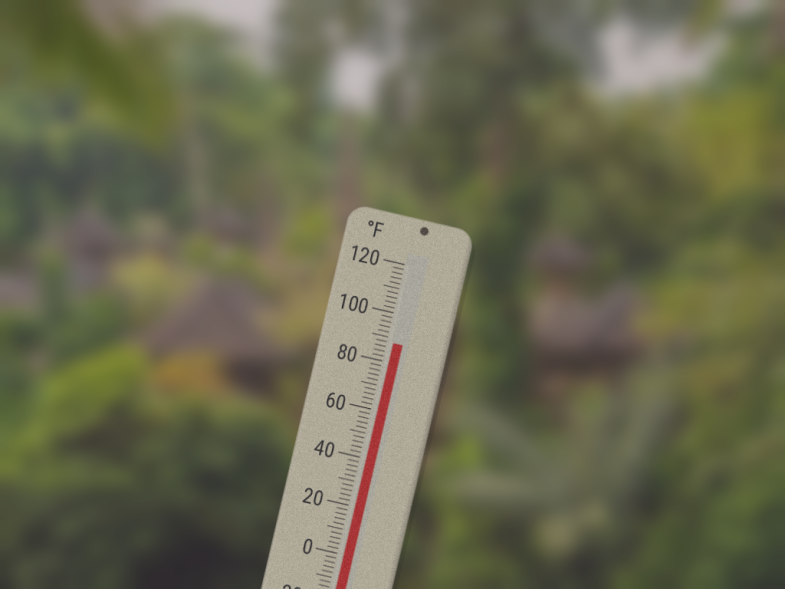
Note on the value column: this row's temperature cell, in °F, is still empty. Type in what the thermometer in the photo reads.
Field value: 88 °F
